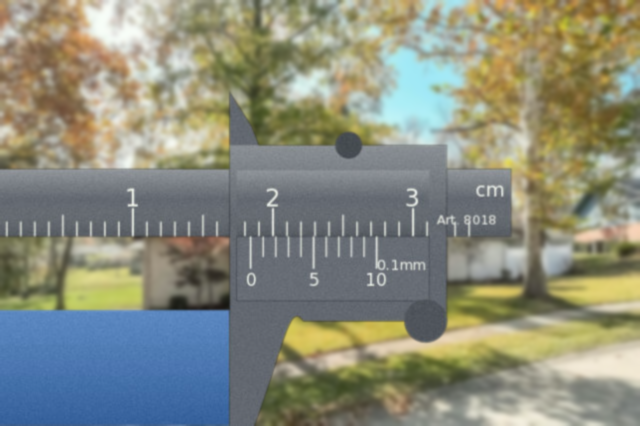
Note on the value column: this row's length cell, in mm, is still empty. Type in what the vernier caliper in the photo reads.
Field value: 18.4 mm
